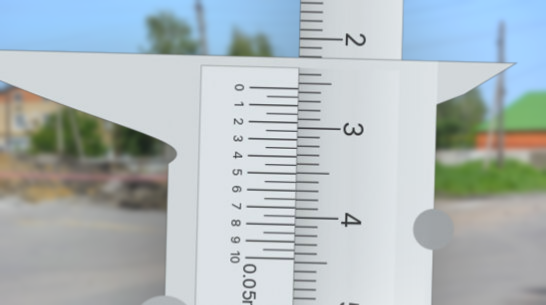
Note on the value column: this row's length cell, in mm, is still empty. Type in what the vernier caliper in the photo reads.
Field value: 25.6 mm
